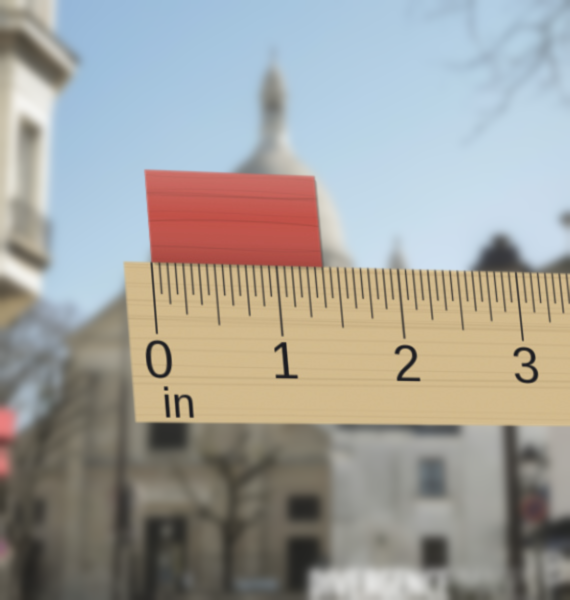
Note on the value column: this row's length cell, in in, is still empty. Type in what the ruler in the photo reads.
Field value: 1.375 in
